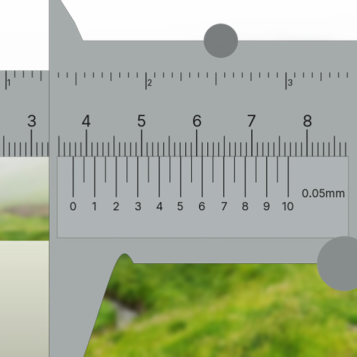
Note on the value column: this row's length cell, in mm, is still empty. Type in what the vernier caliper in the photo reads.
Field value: 37.6 mm
